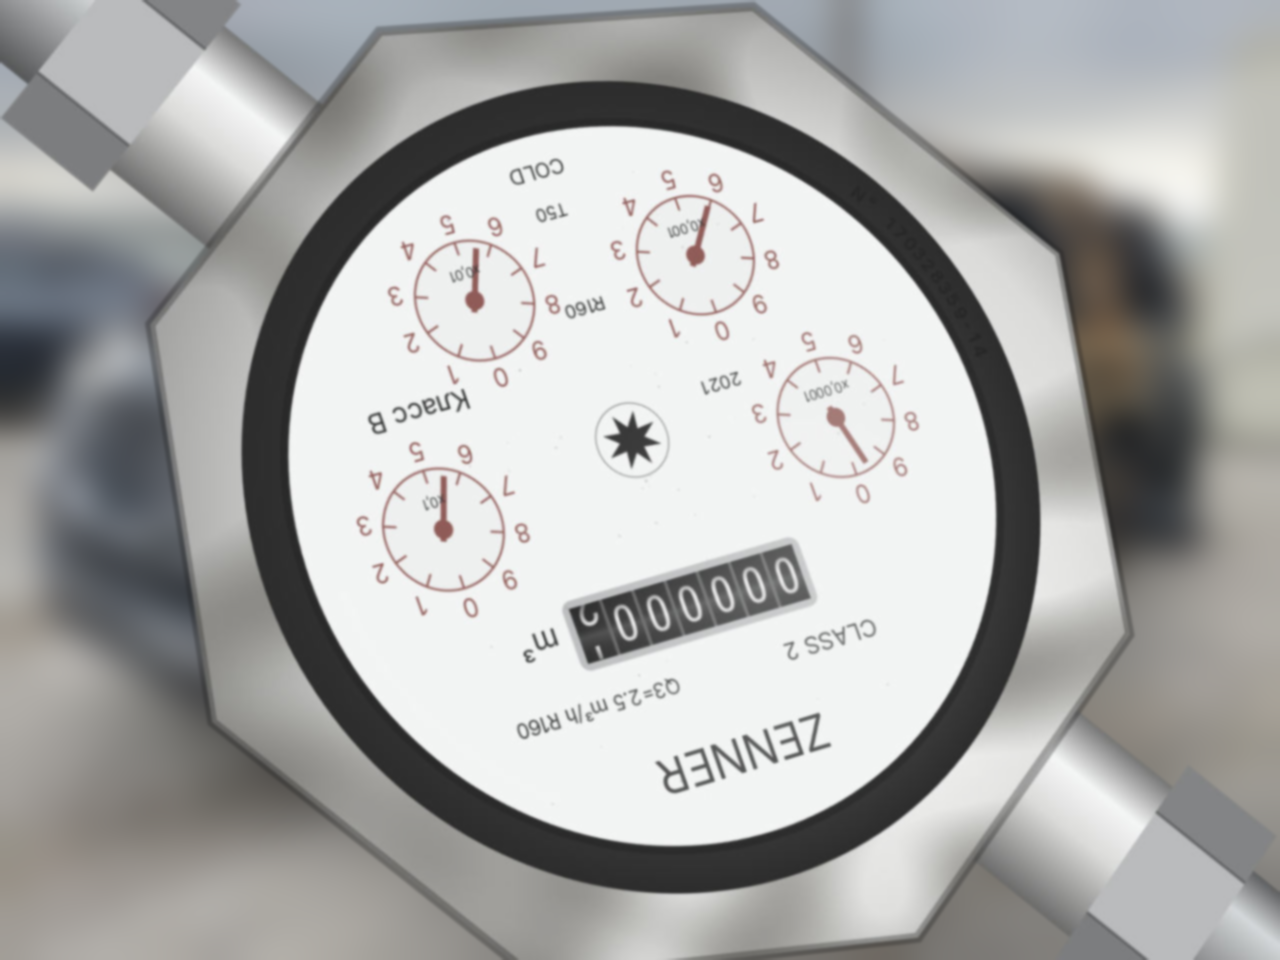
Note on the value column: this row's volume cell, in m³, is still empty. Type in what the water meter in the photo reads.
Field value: 1.5559 m³
